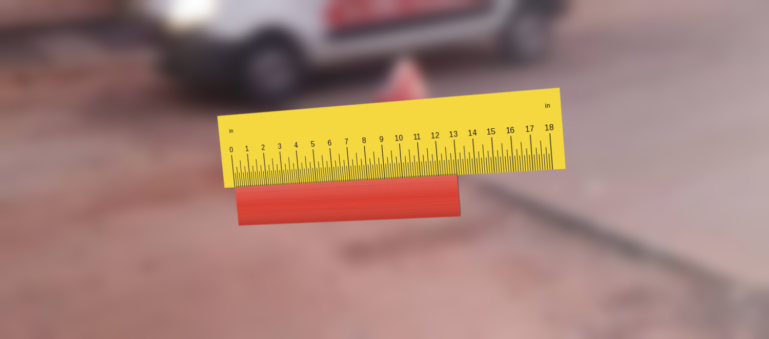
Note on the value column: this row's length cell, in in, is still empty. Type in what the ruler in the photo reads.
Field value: 13 in
